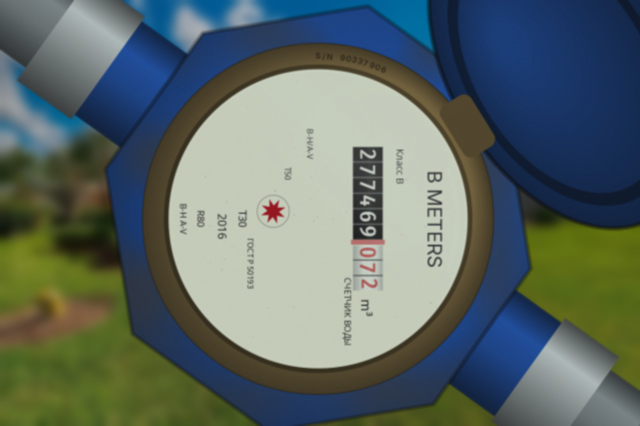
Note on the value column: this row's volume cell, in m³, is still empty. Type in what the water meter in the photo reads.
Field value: 277469.072 m³
